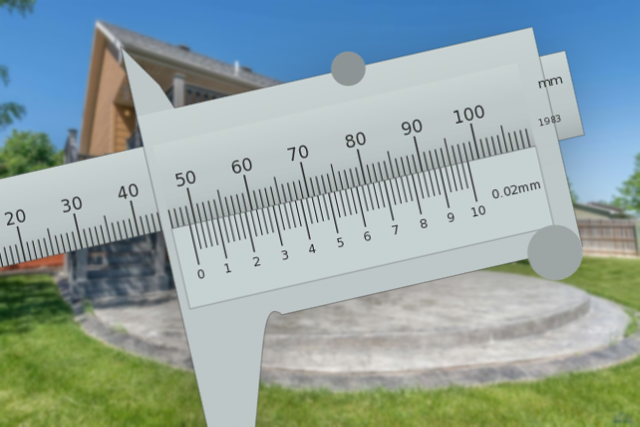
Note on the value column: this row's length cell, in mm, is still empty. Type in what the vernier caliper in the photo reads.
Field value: 49.0 mm
